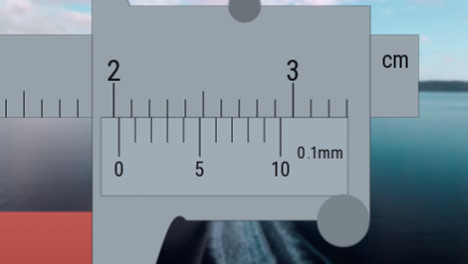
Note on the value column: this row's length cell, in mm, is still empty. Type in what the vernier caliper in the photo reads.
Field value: 20.3 mm
